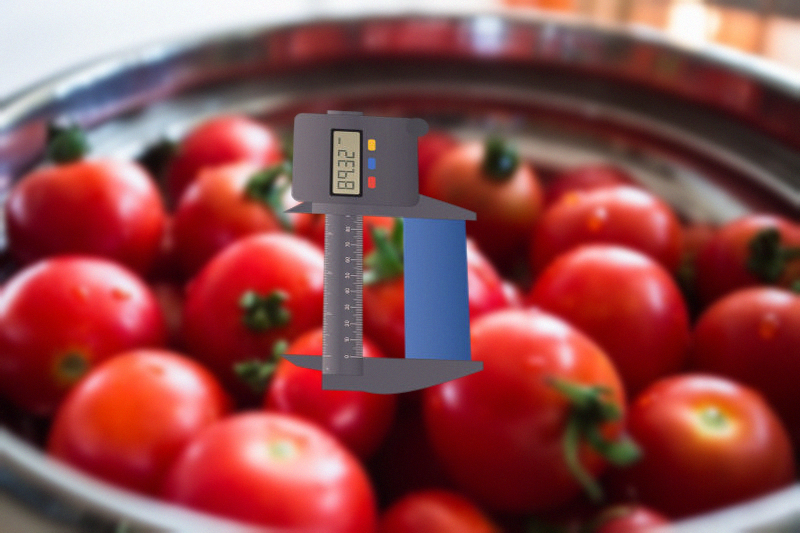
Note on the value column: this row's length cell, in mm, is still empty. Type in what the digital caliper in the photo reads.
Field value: 89.32 mm
